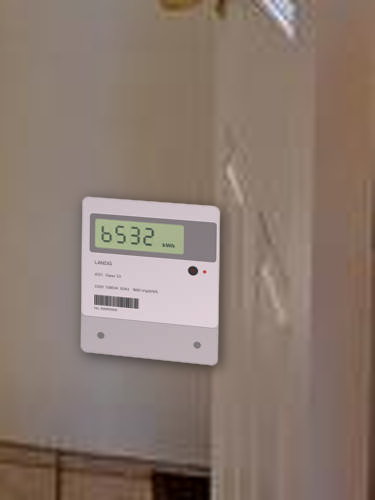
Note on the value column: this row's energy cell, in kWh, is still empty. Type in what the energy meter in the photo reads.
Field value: 6532 kWh
